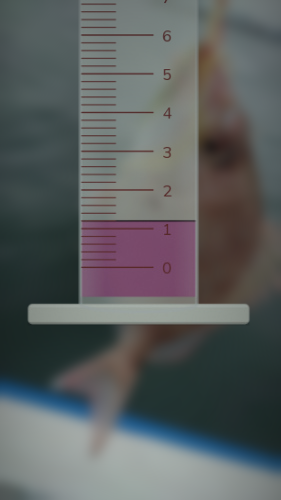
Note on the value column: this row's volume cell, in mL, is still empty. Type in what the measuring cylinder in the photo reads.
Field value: 1.2 mL
